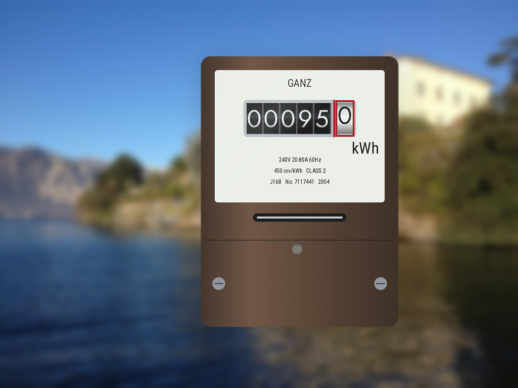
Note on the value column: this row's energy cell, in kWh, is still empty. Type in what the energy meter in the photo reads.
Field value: 95.0 kWh
